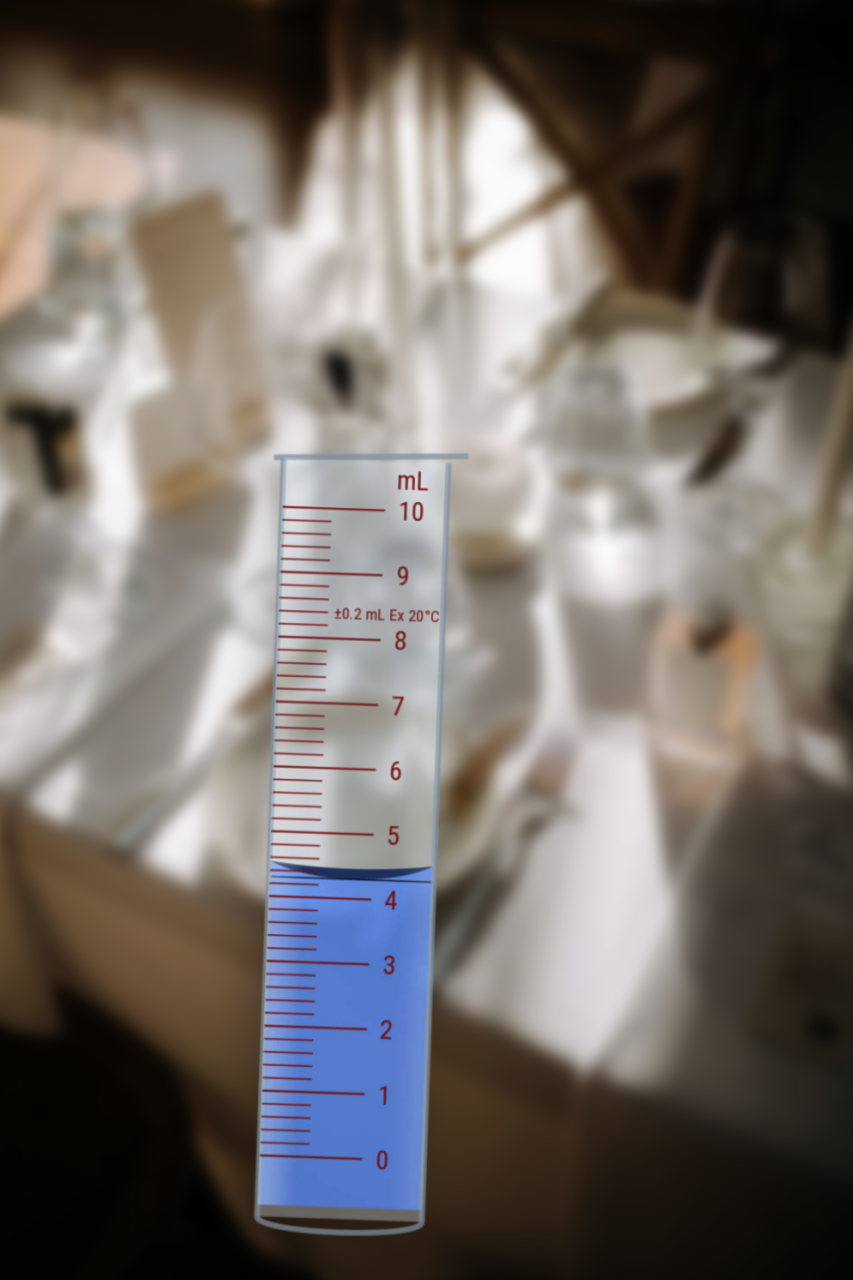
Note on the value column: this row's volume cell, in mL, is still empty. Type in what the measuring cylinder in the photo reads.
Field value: 4.3 mL
